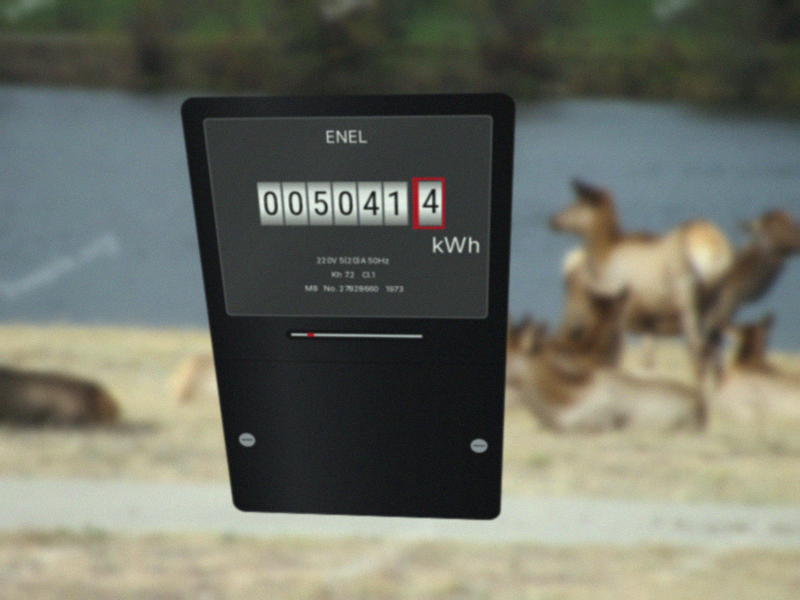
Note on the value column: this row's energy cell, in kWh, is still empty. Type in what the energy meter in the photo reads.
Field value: 5041.4 kWh
